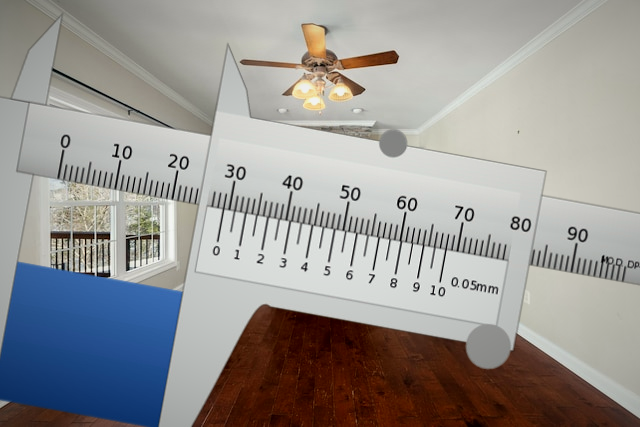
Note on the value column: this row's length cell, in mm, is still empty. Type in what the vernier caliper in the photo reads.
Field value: 29.0 mm
